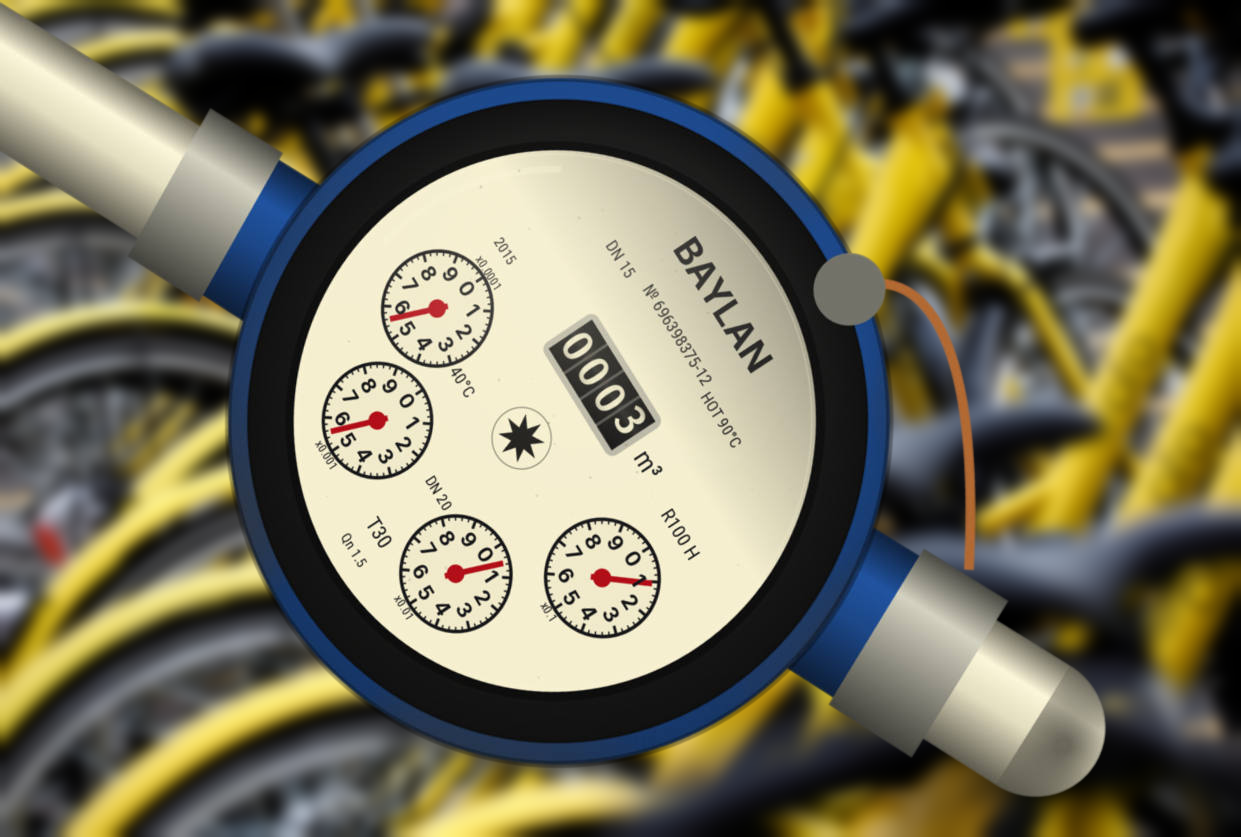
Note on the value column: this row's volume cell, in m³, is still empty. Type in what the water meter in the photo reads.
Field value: 3.1055 m³
